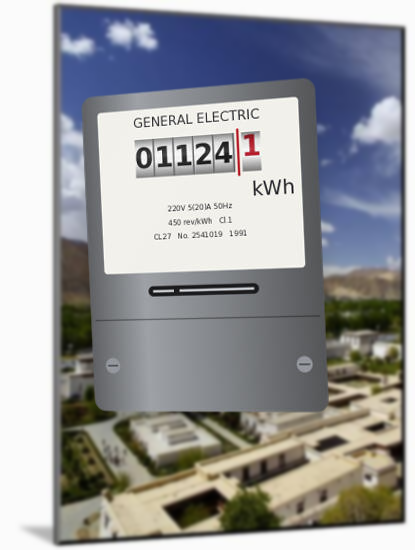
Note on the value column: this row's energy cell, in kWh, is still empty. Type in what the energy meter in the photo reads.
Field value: 1124.1 kWh
